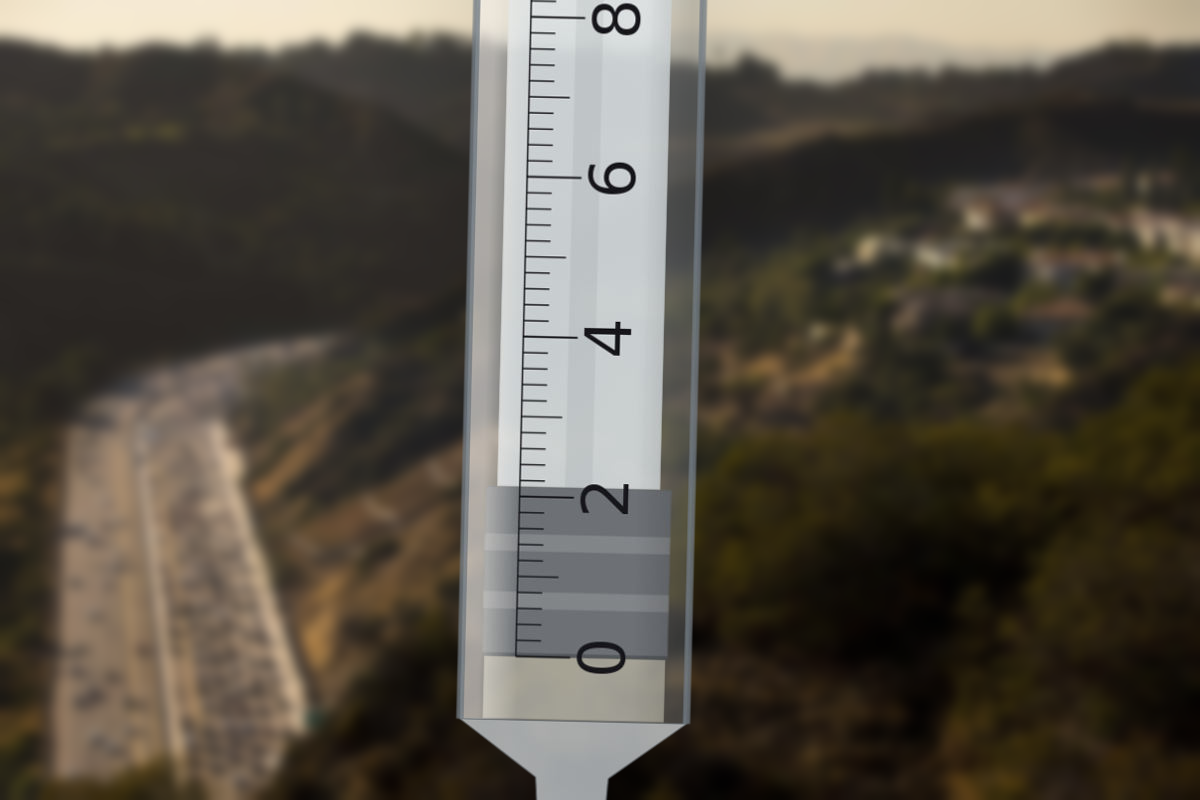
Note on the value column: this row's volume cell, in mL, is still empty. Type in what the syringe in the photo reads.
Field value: 0 mL
